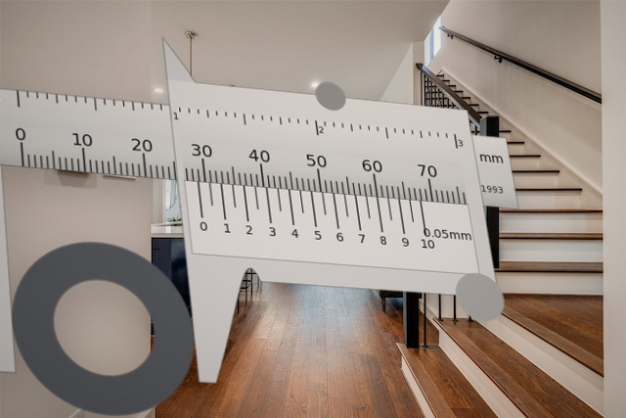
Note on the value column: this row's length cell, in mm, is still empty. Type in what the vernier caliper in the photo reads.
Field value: 28.8 mm
